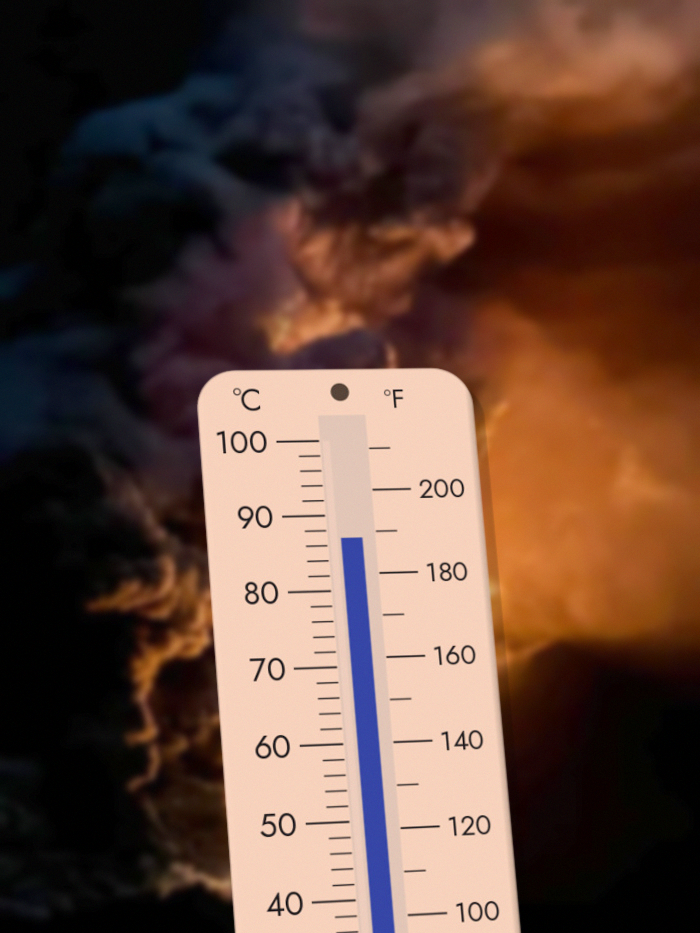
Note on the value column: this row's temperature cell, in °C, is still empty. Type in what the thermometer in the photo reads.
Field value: 87 °C
